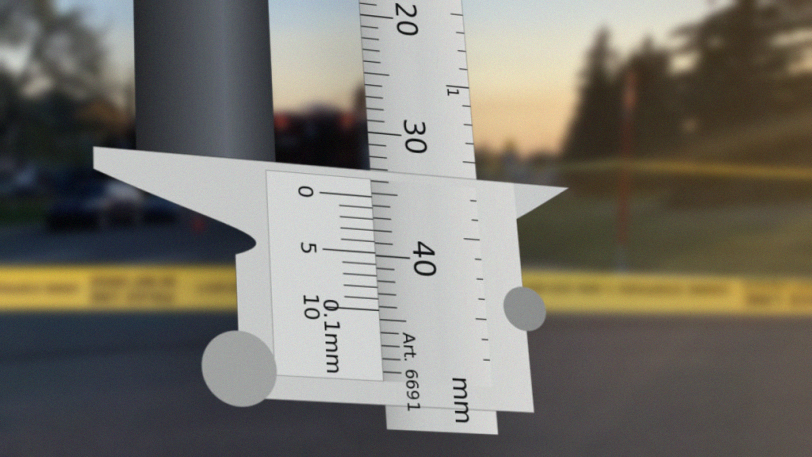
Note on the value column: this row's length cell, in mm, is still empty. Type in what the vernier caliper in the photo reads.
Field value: 35.3 mm
